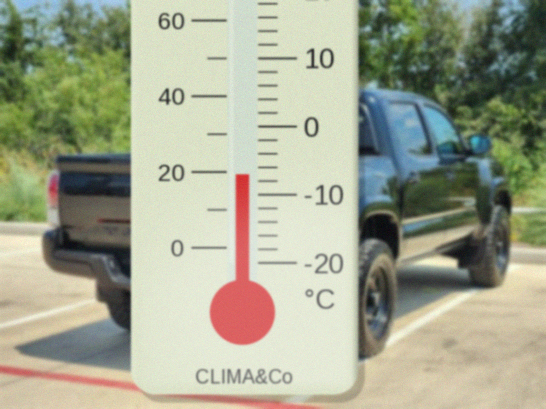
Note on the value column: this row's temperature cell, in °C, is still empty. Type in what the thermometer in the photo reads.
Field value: -7 °C
